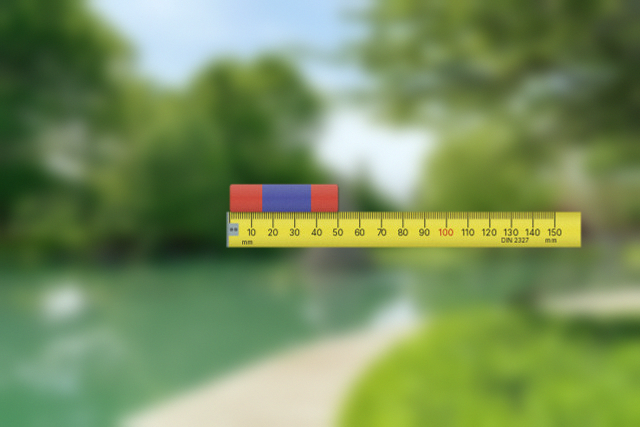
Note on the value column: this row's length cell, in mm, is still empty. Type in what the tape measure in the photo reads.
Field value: 50 mm
